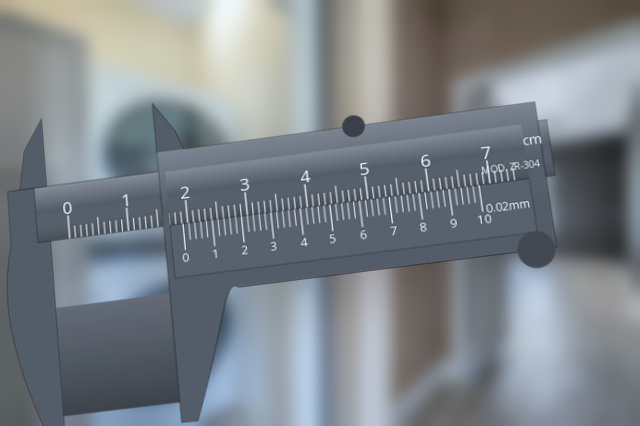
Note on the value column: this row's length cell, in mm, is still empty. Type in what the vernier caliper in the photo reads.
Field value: 19.2 mm
